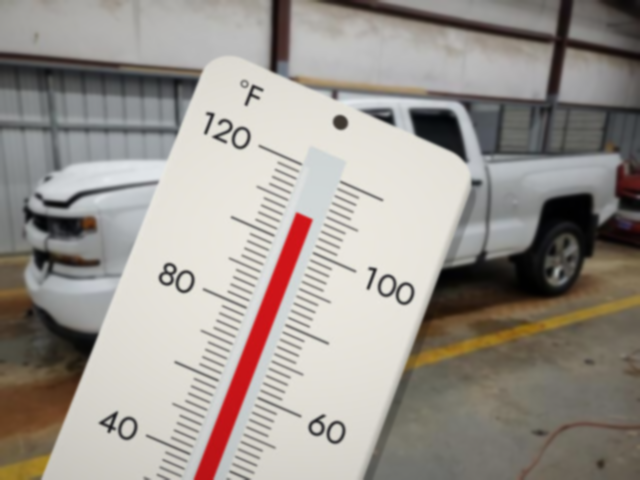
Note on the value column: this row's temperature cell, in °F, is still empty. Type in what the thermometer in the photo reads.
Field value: 108 °F
